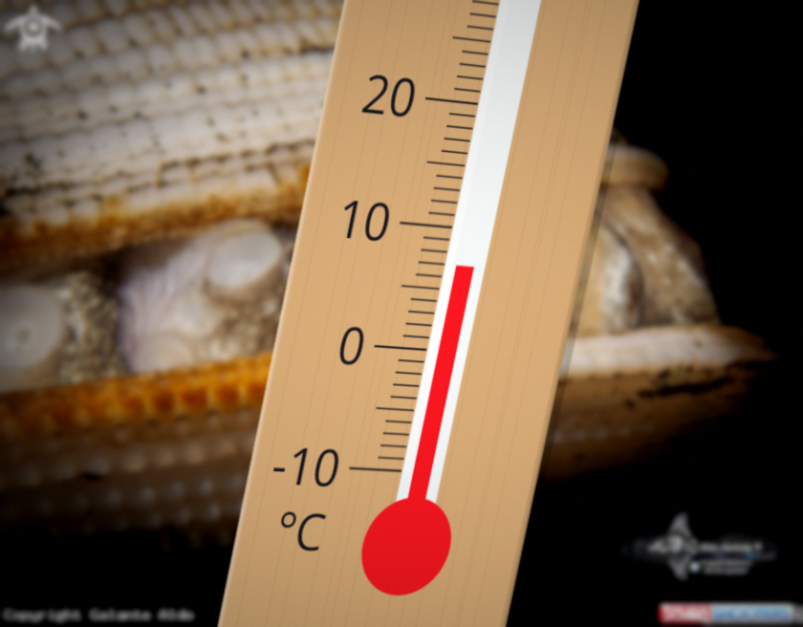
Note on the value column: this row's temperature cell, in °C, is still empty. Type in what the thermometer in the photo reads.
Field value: 7 °C
